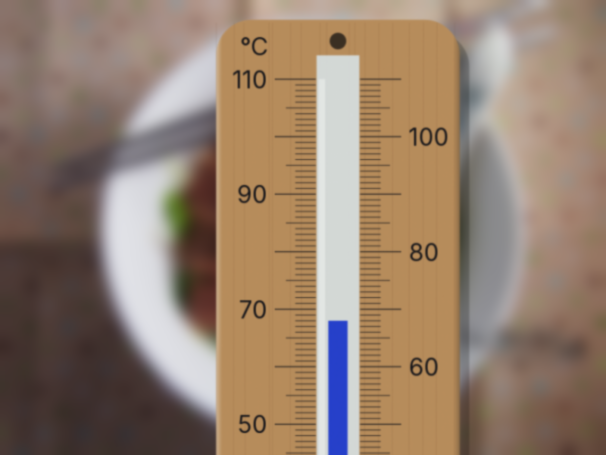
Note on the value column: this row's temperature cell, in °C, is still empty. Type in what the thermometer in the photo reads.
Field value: 68 °C
